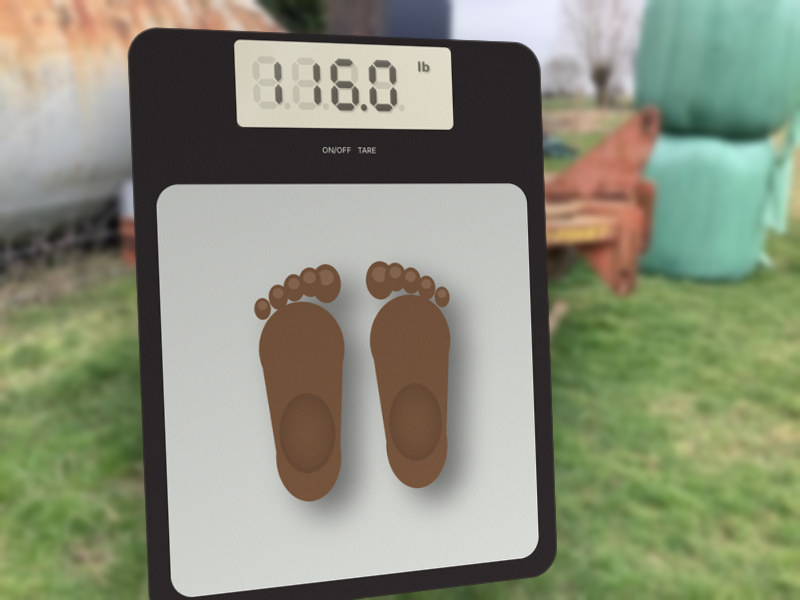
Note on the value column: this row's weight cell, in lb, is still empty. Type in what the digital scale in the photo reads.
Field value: 116.0 lb
